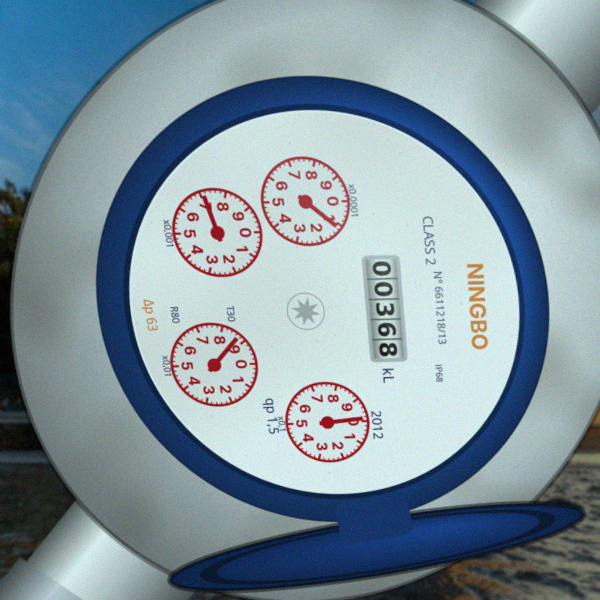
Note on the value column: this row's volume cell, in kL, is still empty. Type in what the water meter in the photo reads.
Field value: 367.9871 kL
